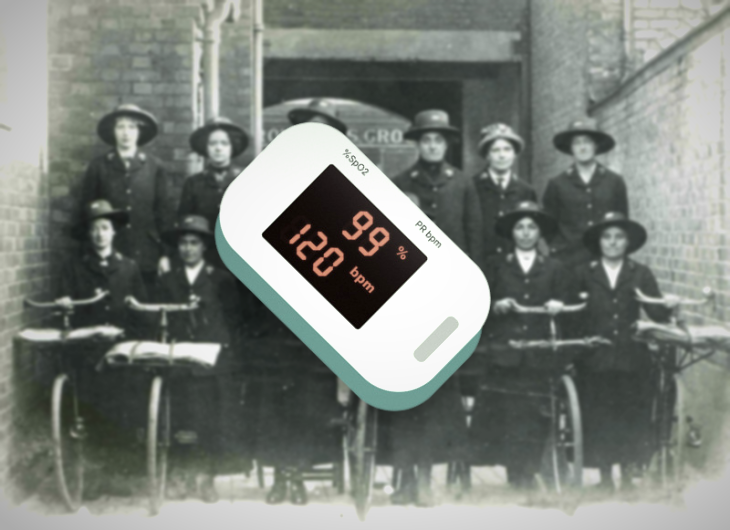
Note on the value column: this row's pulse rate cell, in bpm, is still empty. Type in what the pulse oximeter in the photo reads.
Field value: 120 bpm
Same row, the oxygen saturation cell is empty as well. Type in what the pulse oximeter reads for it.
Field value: 99 %
